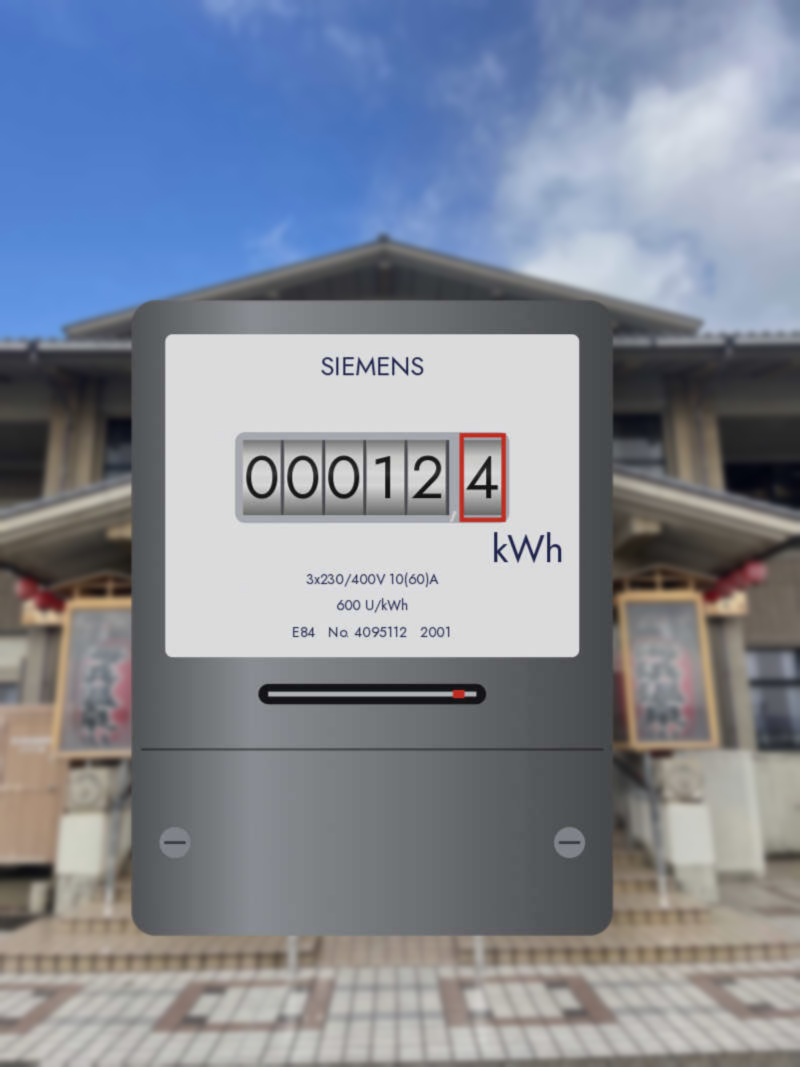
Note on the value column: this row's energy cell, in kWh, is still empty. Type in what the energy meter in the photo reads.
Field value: 12.4 kWh
